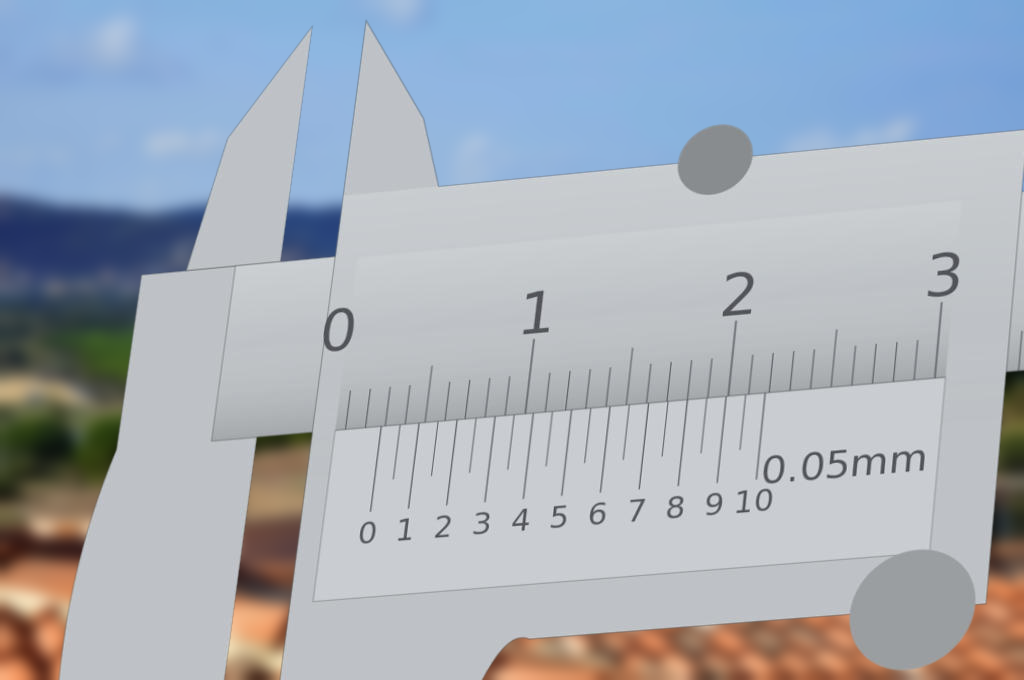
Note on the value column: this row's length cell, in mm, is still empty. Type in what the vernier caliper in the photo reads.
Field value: 2.8 mm
